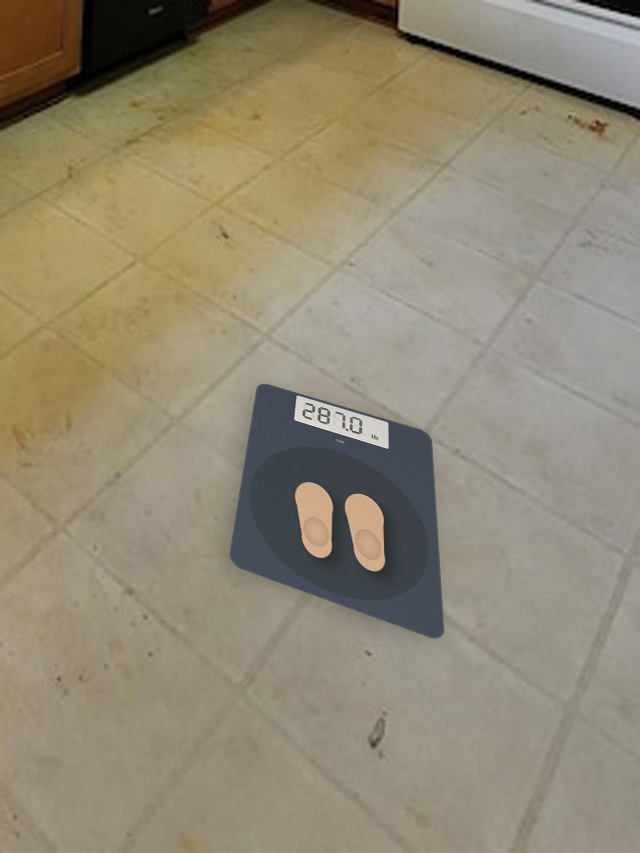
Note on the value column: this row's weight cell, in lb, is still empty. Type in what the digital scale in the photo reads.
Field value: 287.0 lb
